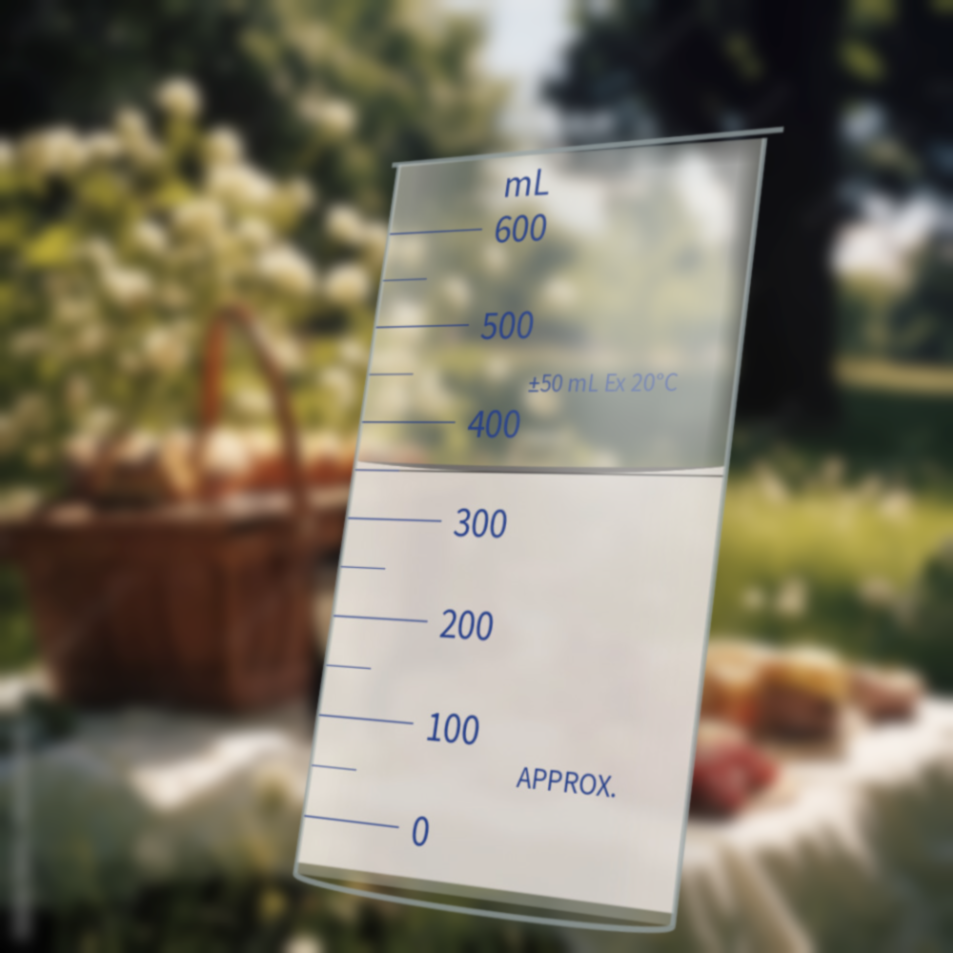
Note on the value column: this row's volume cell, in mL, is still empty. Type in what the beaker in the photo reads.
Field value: 350 mL
